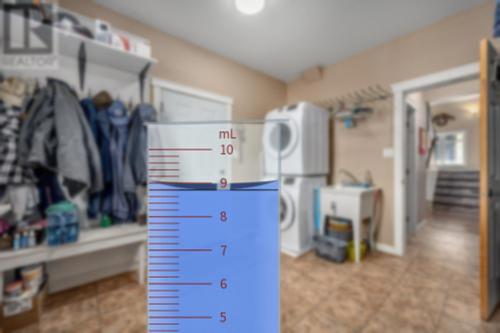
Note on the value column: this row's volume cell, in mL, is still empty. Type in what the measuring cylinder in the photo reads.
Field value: 8.8 mL
